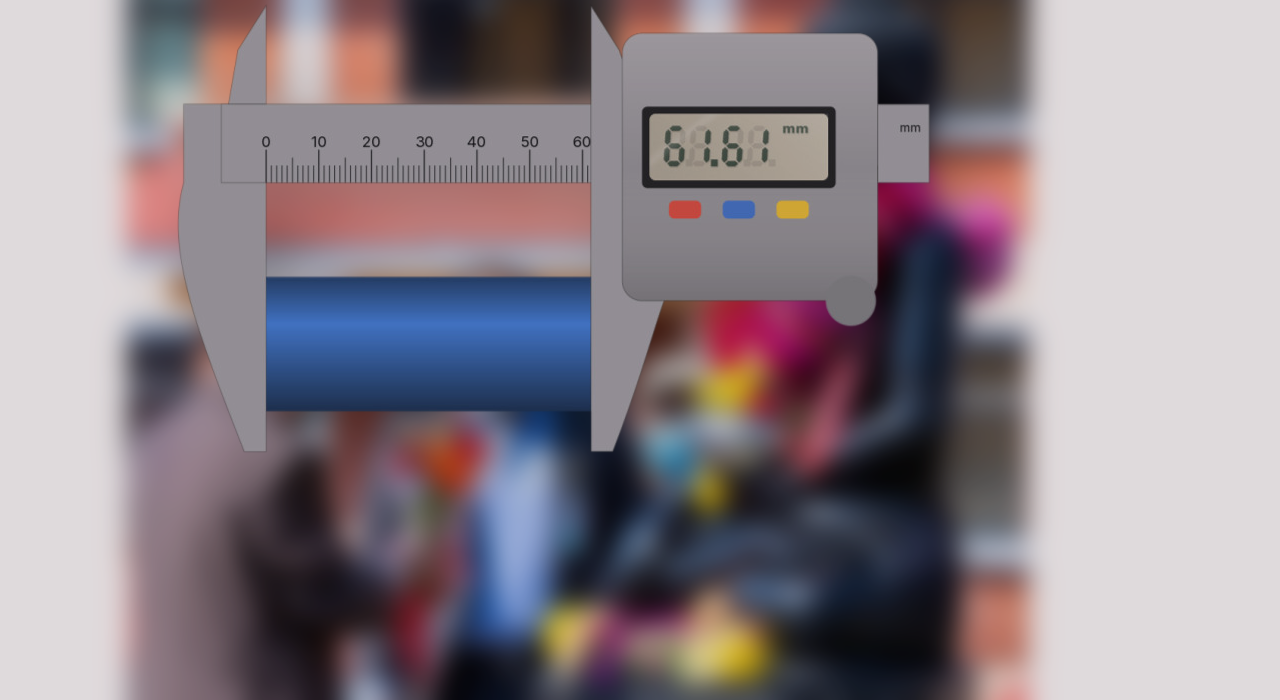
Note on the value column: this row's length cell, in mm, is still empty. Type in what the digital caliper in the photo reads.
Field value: 61.61 mm
